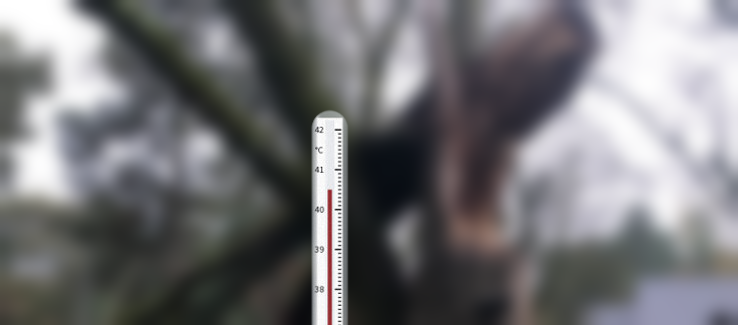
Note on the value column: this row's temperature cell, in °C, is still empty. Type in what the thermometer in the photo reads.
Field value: 40.5 °C
